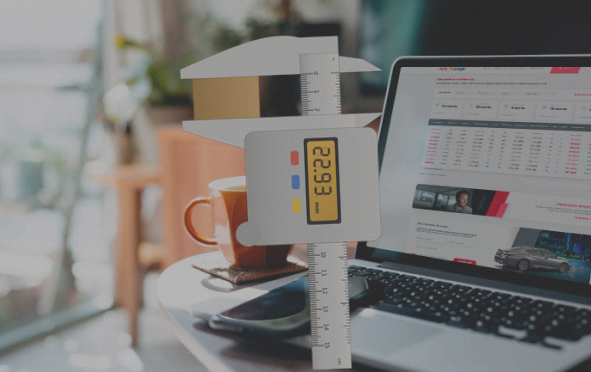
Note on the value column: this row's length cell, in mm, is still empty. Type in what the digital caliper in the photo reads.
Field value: 22.93 mm
